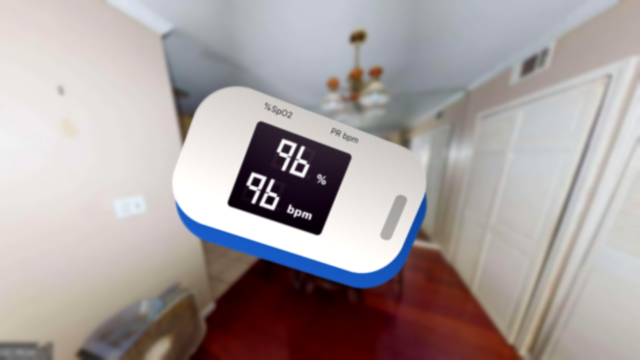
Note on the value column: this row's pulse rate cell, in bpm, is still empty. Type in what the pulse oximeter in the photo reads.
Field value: 96 bpm
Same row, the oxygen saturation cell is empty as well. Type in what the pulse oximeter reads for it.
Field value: 96 %
